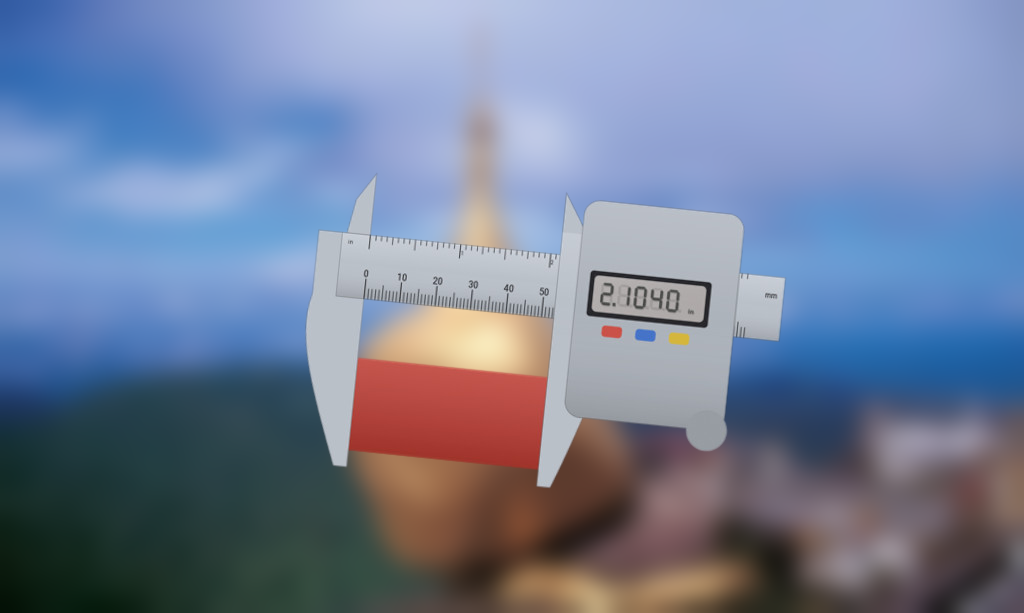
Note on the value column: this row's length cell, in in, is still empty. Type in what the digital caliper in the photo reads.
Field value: 2.1040 in
